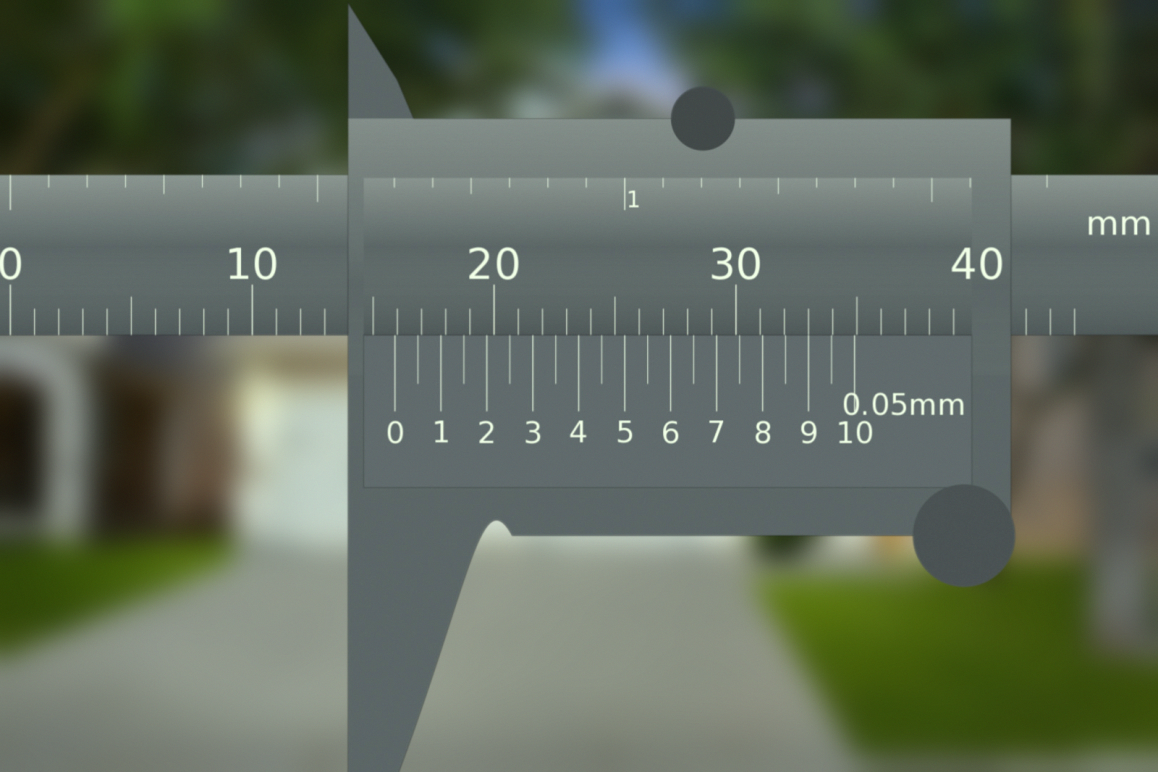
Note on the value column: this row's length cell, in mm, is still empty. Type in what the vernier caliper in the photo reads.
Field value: 15.90 mm
